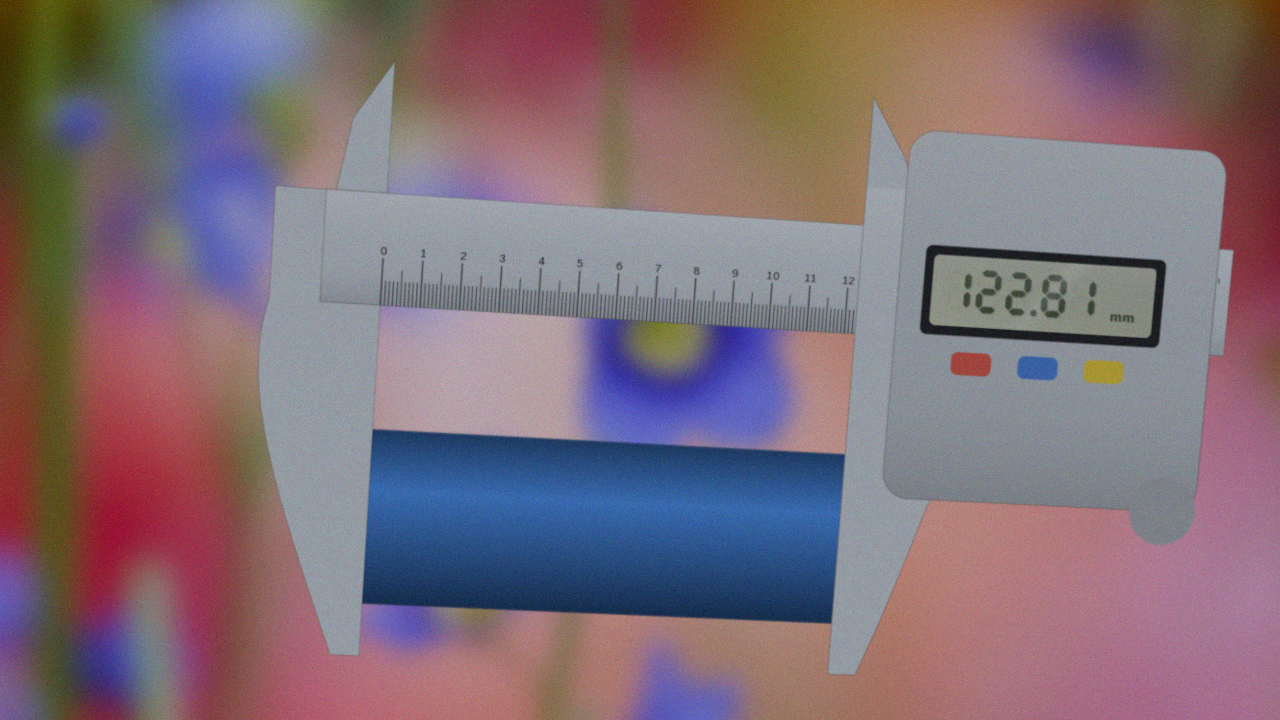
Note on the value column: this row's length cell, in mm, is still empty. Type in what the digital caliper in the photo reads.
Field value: 122.81 mm
